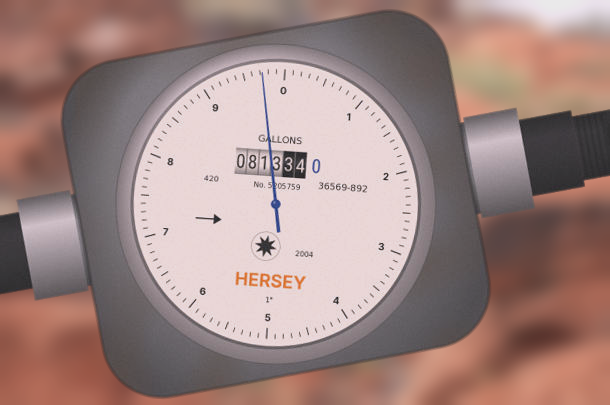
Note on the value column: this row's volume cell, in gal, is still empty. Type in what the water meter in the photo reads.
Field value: 813339.7 gal
